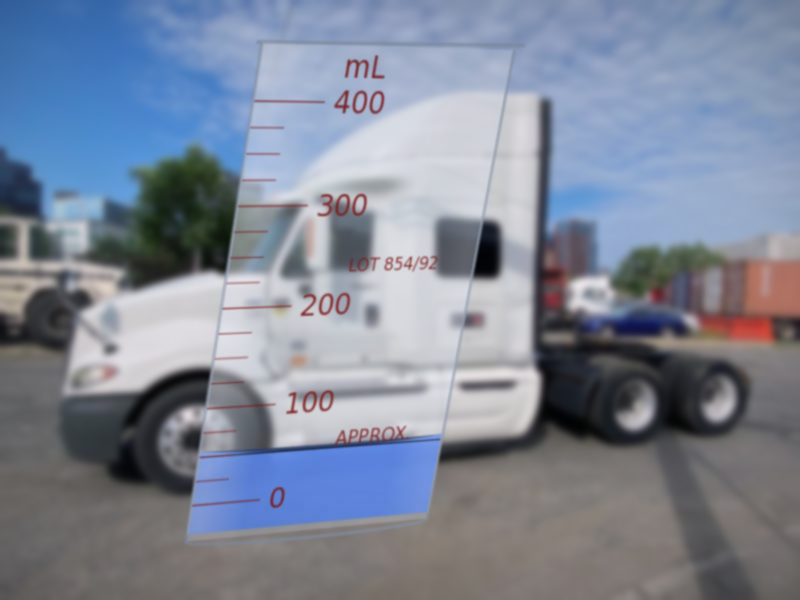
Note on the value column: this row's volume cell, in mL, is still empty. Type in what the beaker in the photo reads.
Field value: 50 mL
